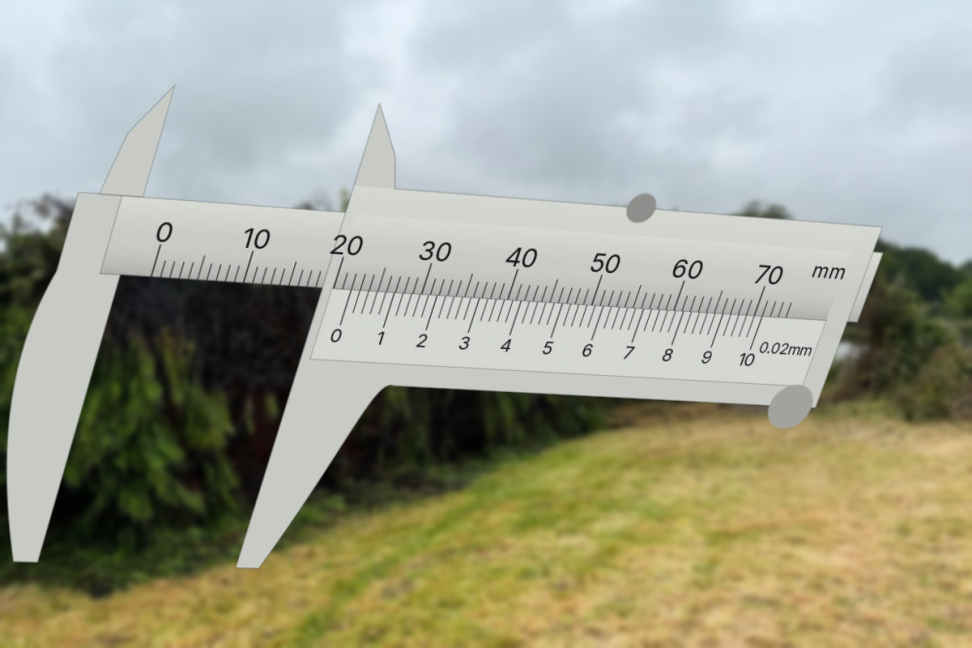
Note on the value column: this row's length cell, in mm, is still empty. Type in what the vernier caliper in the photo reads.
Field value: 22.0 mm
